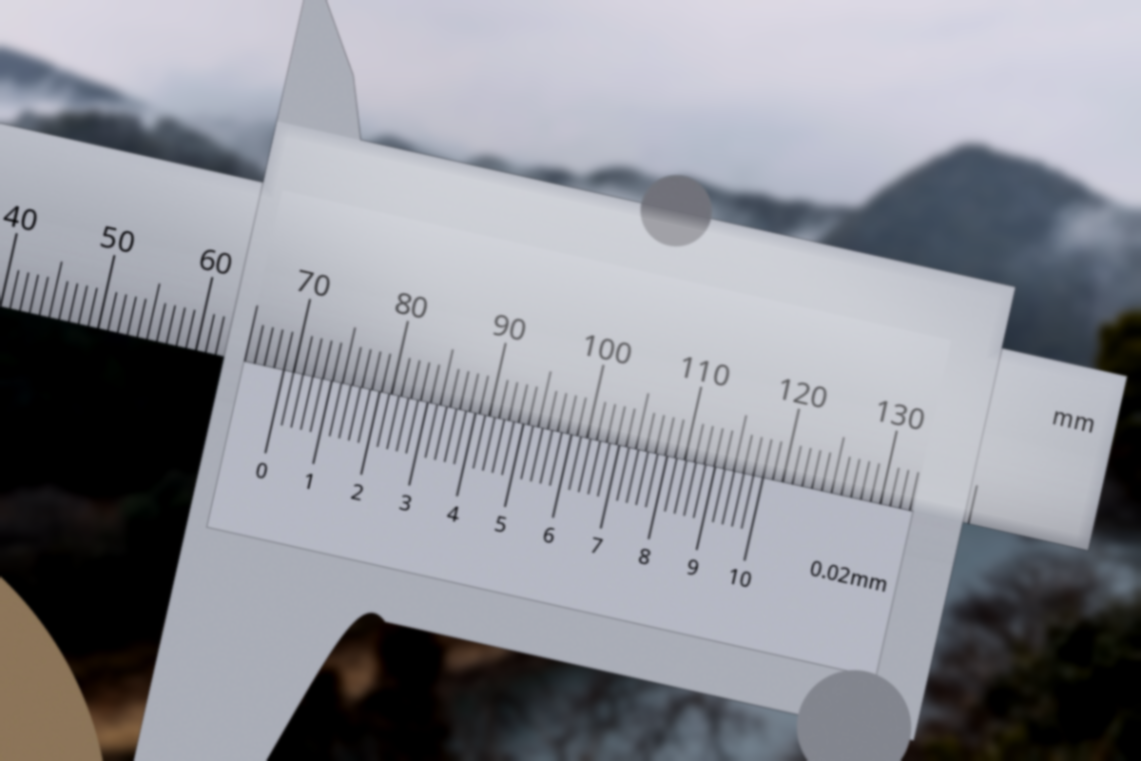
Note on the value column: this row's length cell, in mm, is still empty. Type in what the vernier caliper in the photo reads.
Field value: 69.0 mm
